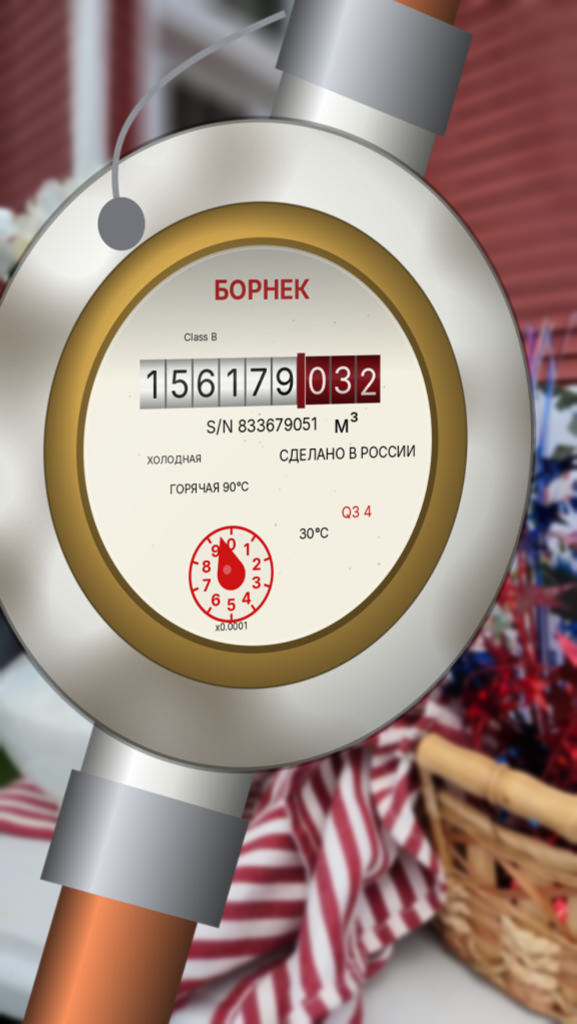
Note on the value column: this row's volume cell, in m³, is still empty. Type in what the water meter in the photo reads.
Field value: 156179.0319 m³
